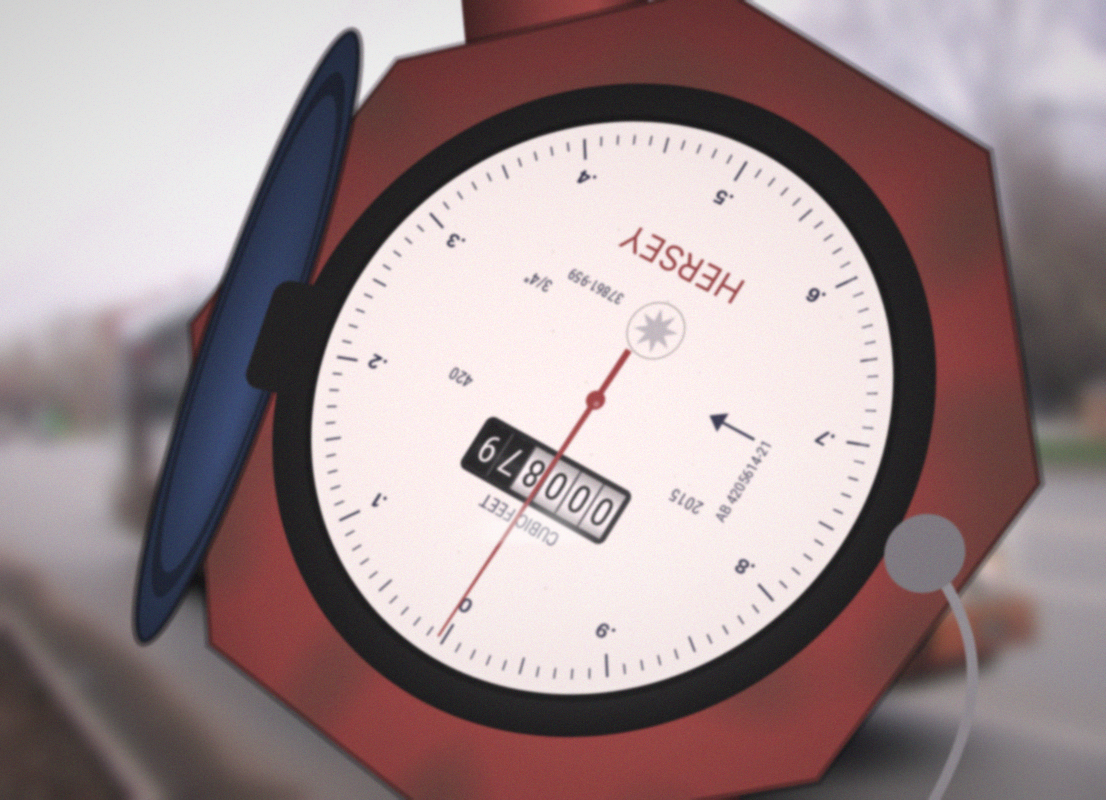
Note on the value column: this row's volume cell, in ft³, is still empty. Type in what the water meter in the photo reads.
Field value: 879.00 ft³
